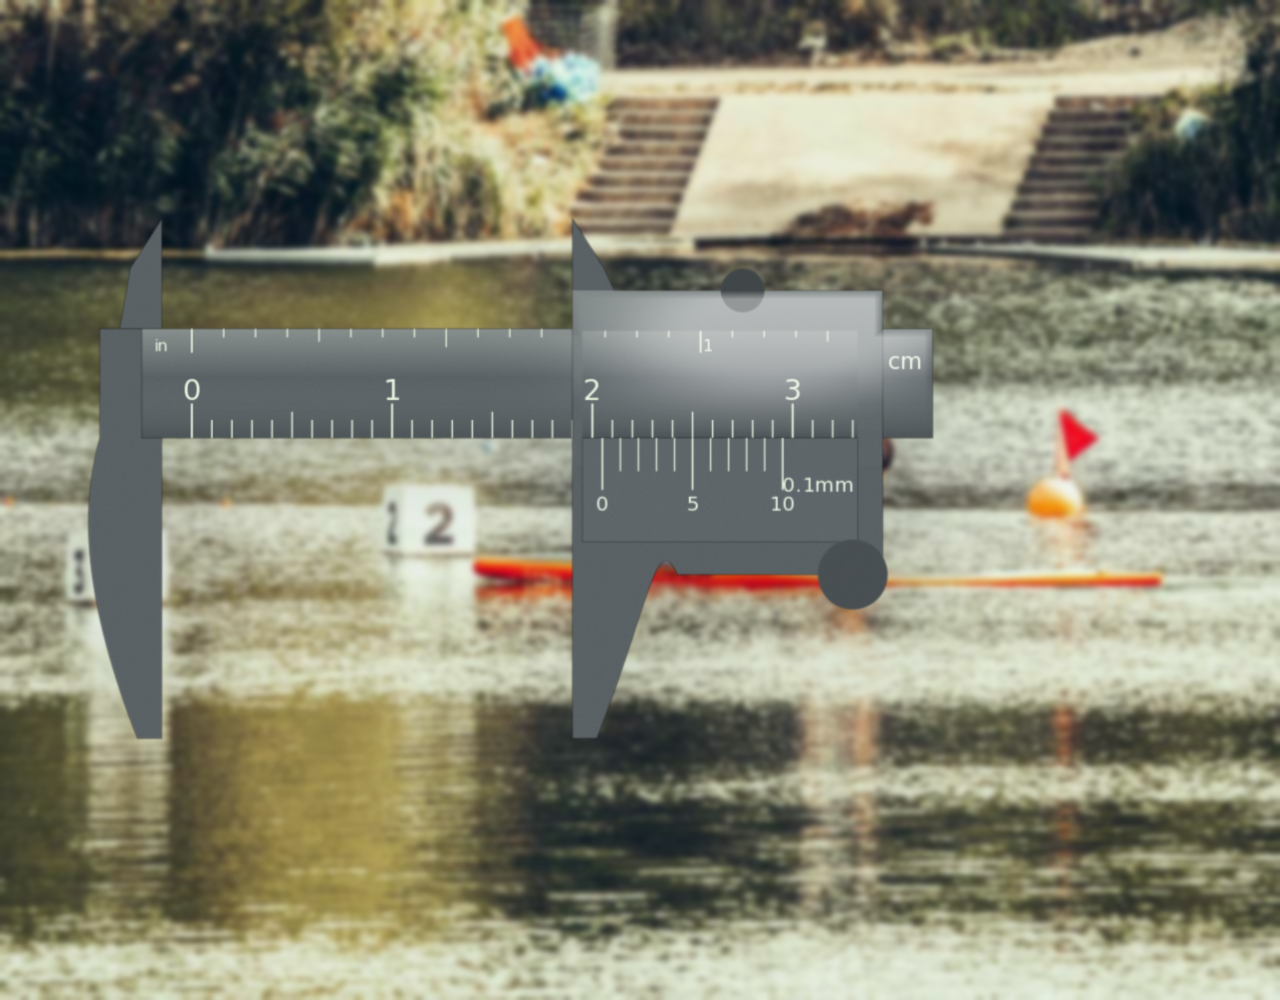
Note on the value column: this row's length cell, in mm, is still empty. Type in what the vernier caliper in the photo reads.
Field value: 20.5 mm
